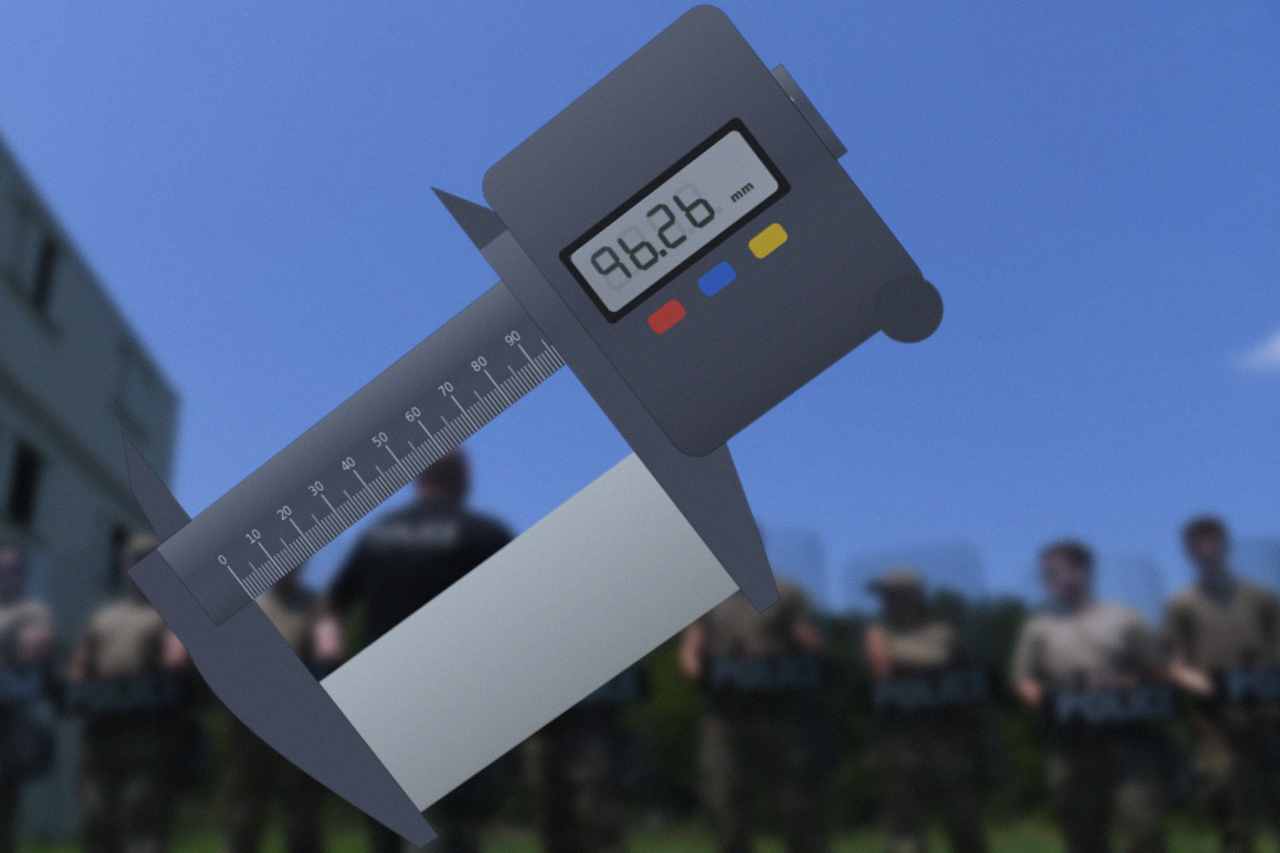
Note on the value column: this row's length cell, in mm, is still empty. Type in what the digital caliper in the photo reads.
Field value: 96.26 mm
